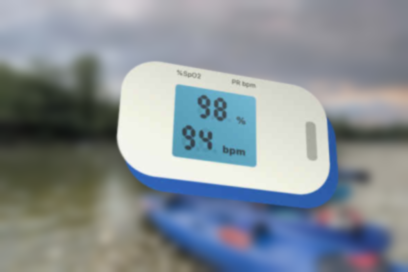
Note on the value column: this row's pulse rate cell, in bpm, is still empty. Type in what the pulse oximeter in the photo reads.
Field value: 94 bpm
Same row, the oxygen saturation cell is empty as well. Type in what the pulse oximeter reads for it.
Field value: 98 %
